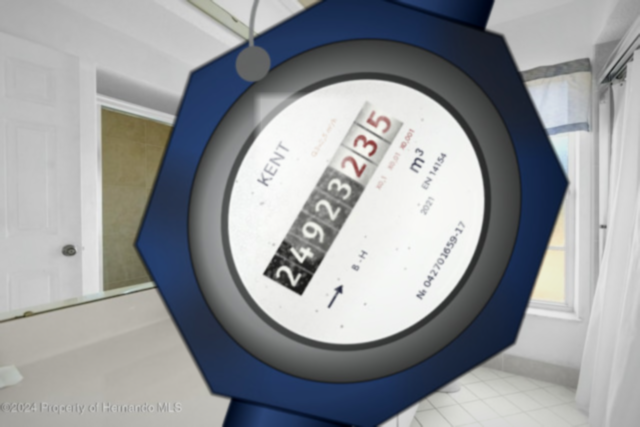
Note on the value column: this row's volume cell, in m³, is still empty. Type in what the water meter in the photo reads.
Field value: 24923.235 m³
